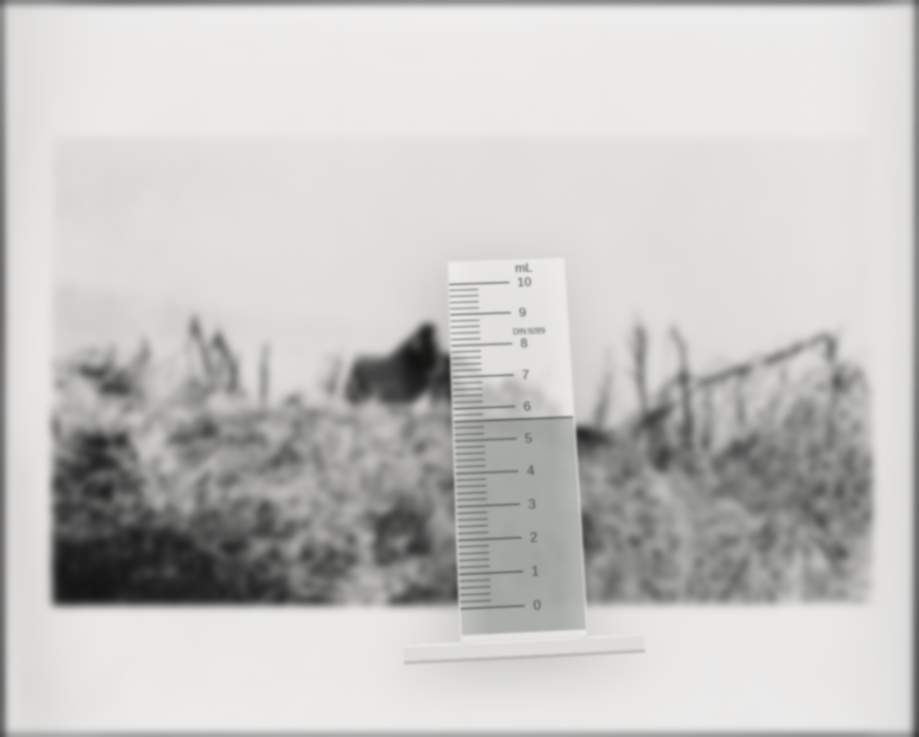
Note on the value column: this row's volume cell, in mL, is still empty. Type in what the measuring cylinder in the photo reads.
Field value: 5.6 mL
